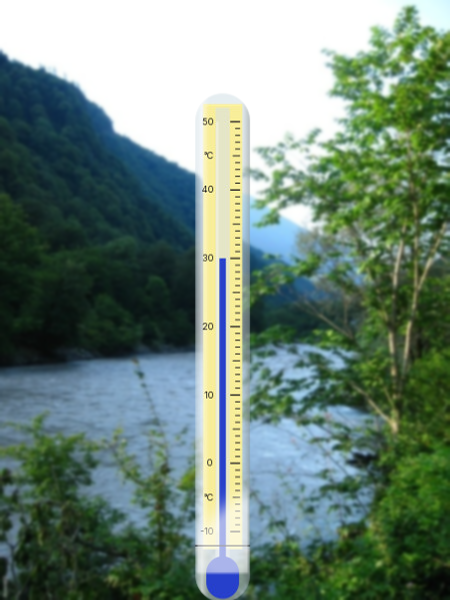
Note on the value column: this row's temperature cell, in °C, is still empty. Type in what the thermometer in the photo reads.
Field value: 30 °C
